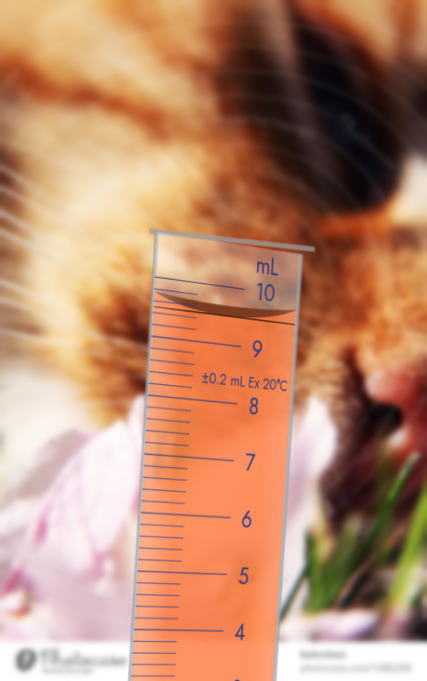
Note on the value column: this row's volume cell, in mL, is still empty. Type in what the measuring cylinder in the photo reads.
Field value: 9.5 mL
